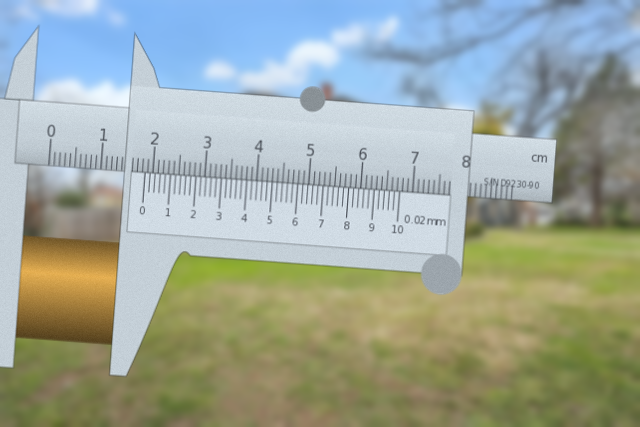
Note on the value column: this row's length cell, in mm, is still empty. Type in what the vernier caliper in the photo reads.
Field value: 18.5 mm
